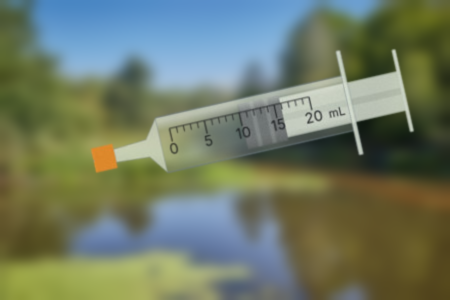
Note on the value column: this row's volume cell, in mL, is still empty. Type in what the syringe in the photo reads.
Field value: 10 mL
